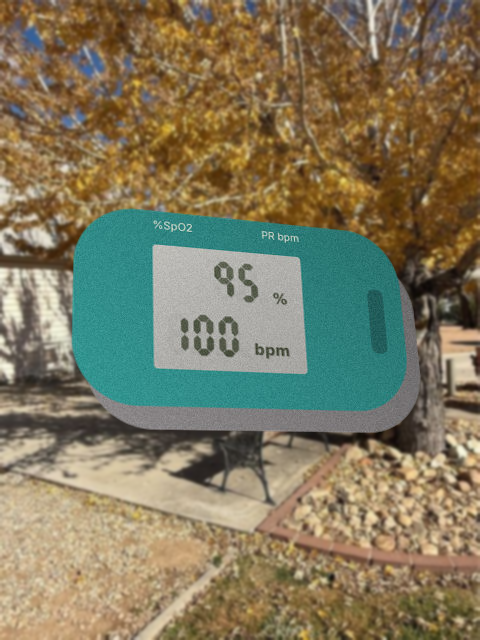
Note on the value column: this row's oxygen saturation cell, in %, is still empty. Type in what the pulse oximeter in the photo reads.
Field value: 95 %
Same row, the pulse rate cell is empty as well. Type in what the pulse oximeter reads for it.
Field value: 100 bpm
